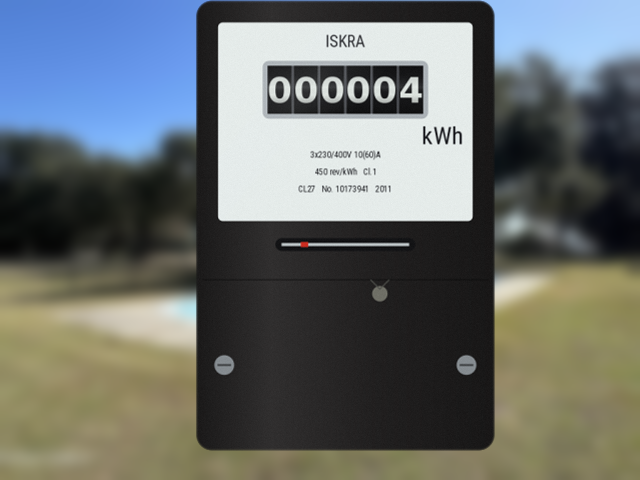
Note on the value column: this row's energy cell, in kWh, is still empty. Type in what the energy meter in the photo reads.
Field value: 4 kWh
